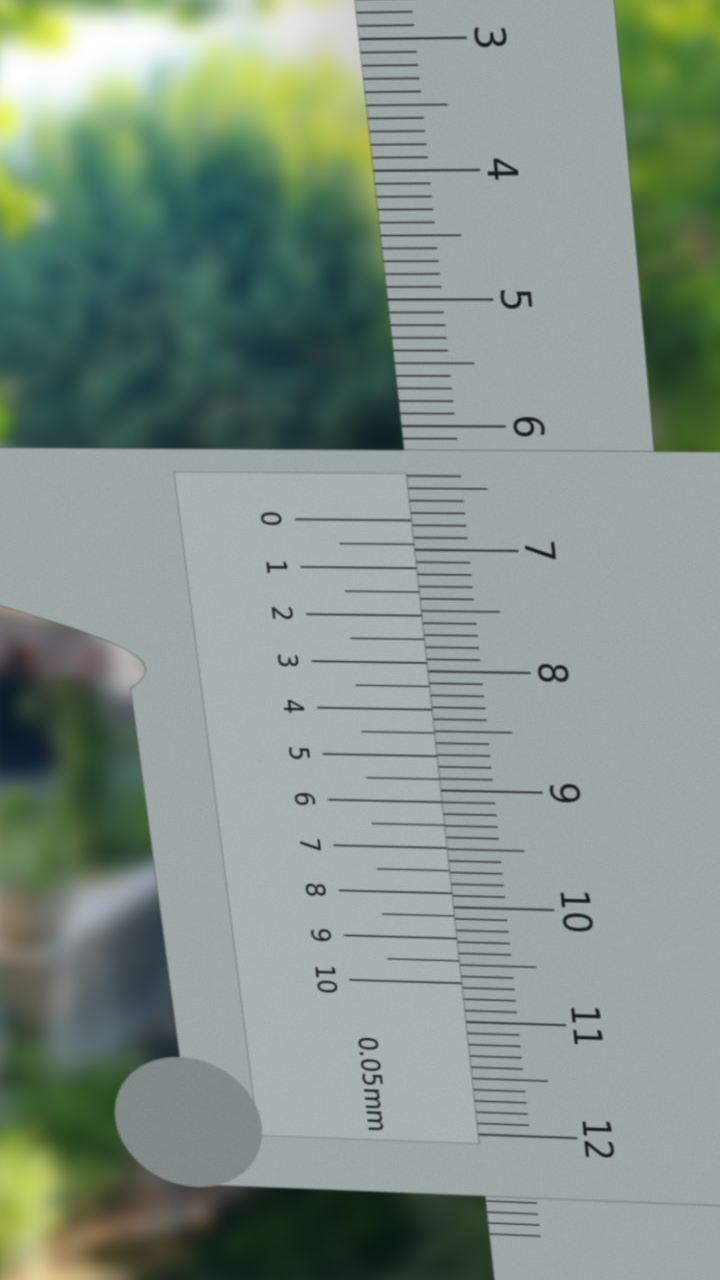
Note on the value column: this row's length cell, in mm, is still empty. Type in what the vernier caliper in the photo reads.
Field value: 67.6 mm
